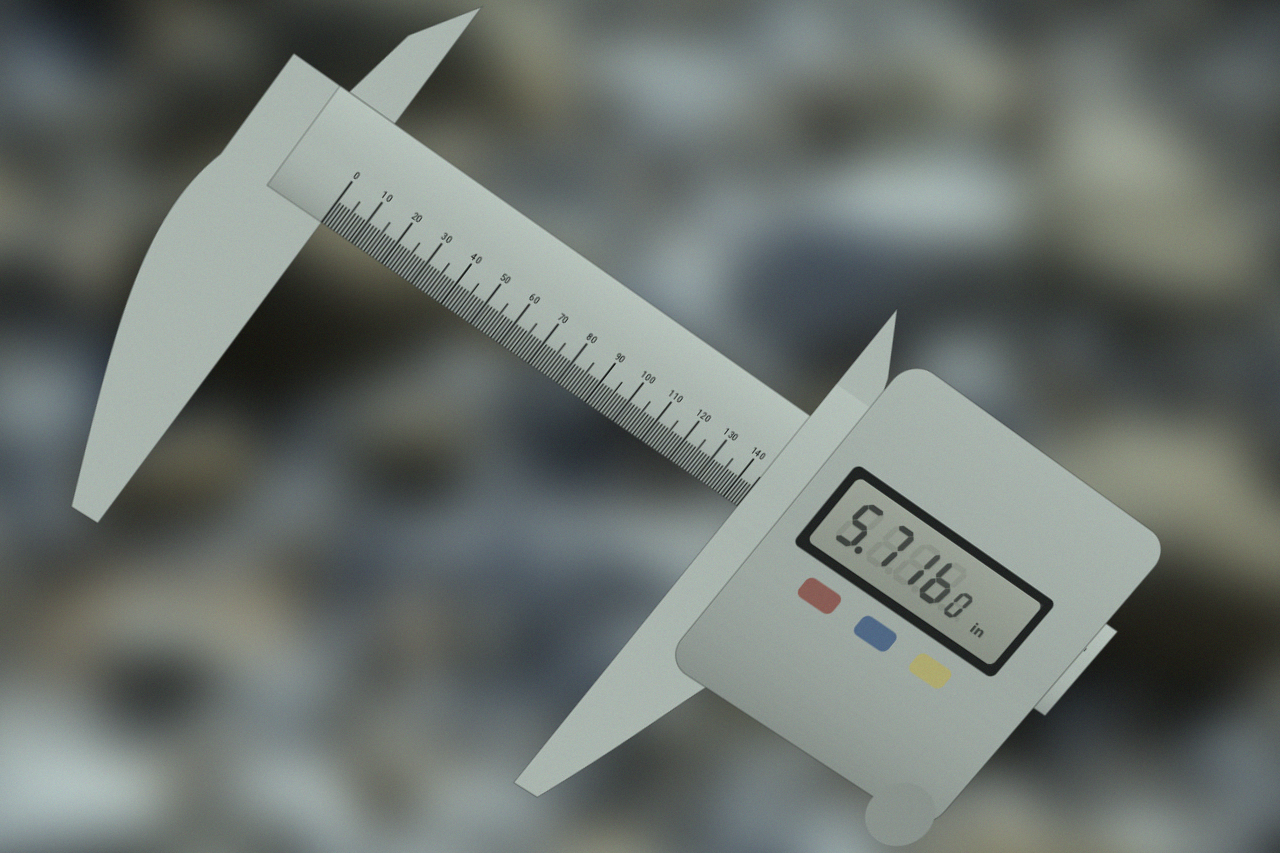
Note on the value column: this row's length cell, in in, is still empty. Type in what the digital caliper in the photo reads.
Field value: 5.7160 in
